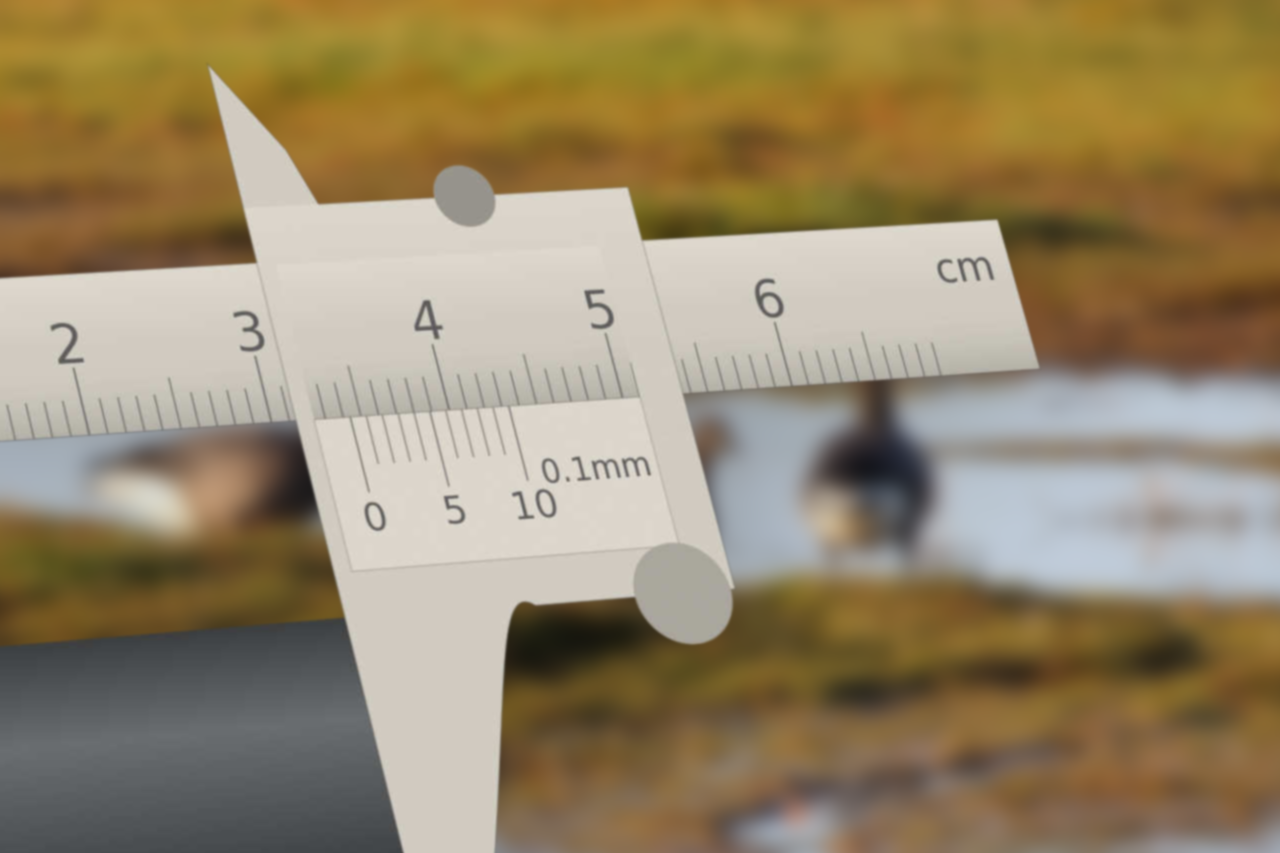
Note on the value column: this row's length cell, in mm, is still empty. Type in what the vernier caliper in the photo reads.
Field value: 34.4 mm
